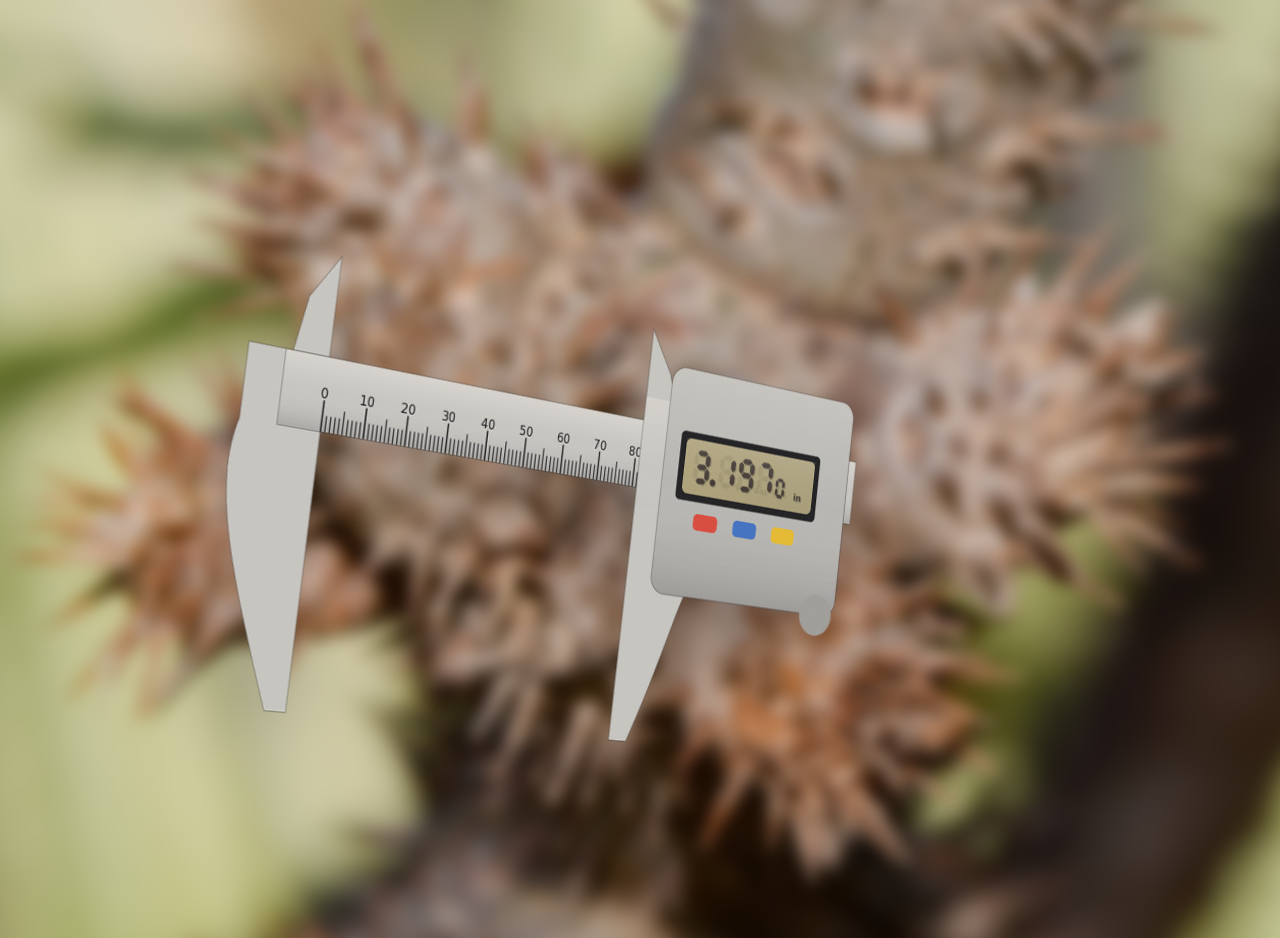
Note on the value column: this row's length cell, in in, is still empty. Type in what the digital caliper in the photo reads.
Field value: 3.1970 in
